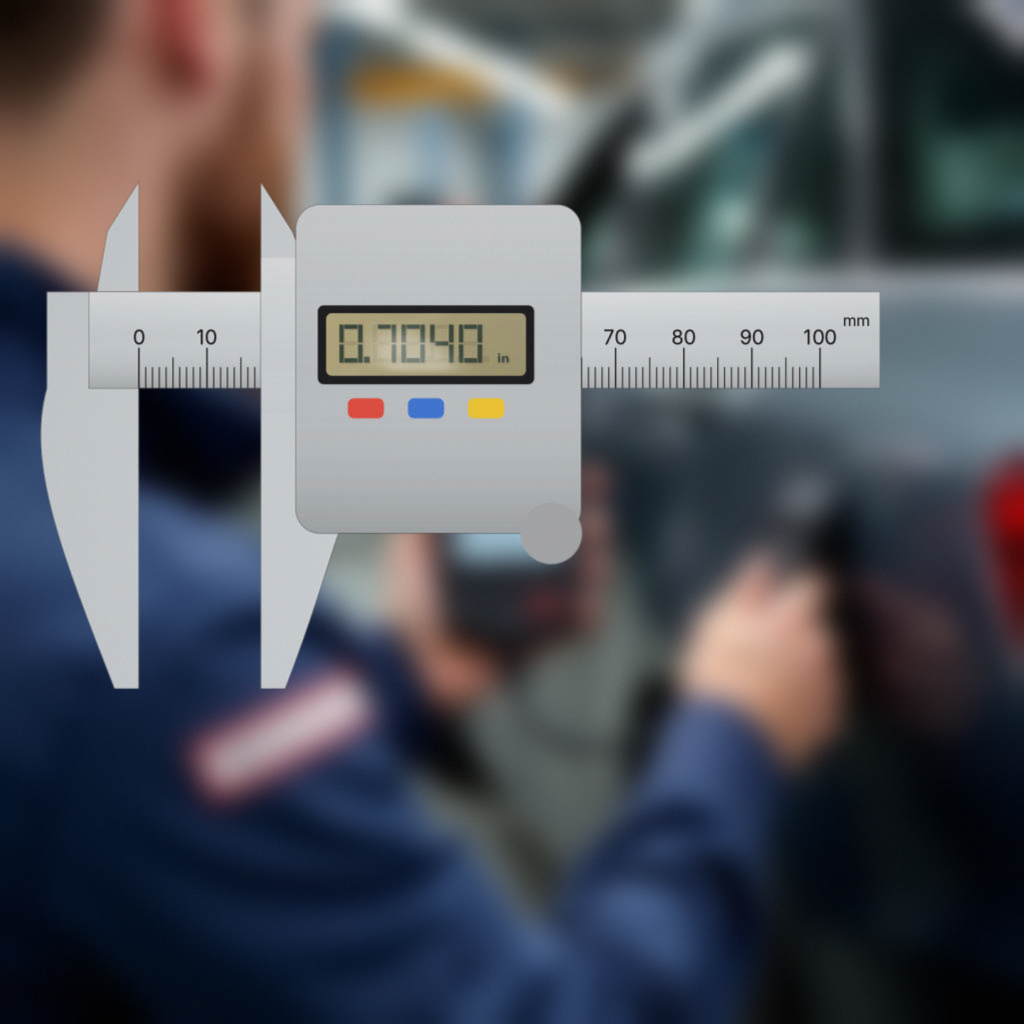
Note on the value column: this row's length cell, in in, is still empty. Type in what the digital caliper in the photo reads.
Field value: 0.7040 in
